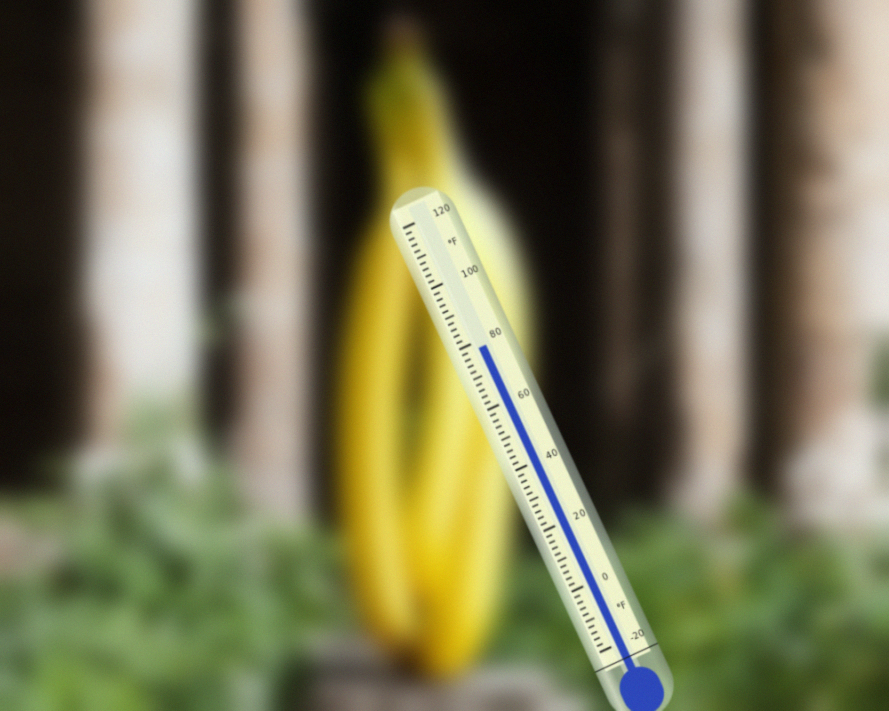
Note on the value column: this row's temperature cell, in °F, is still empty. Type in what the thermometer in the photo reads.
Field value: 78 °F
